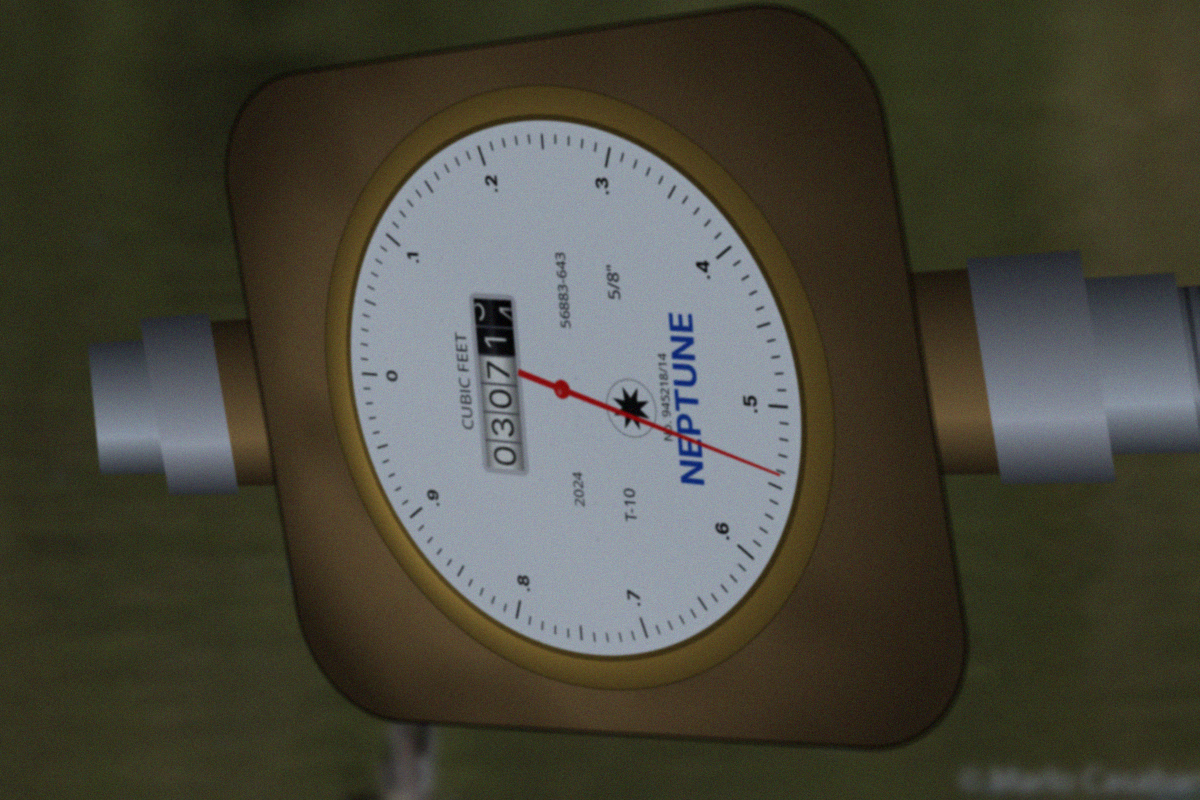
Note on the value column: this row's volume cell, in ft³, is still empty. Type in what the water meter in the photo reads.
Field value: 30713.54 ft³
